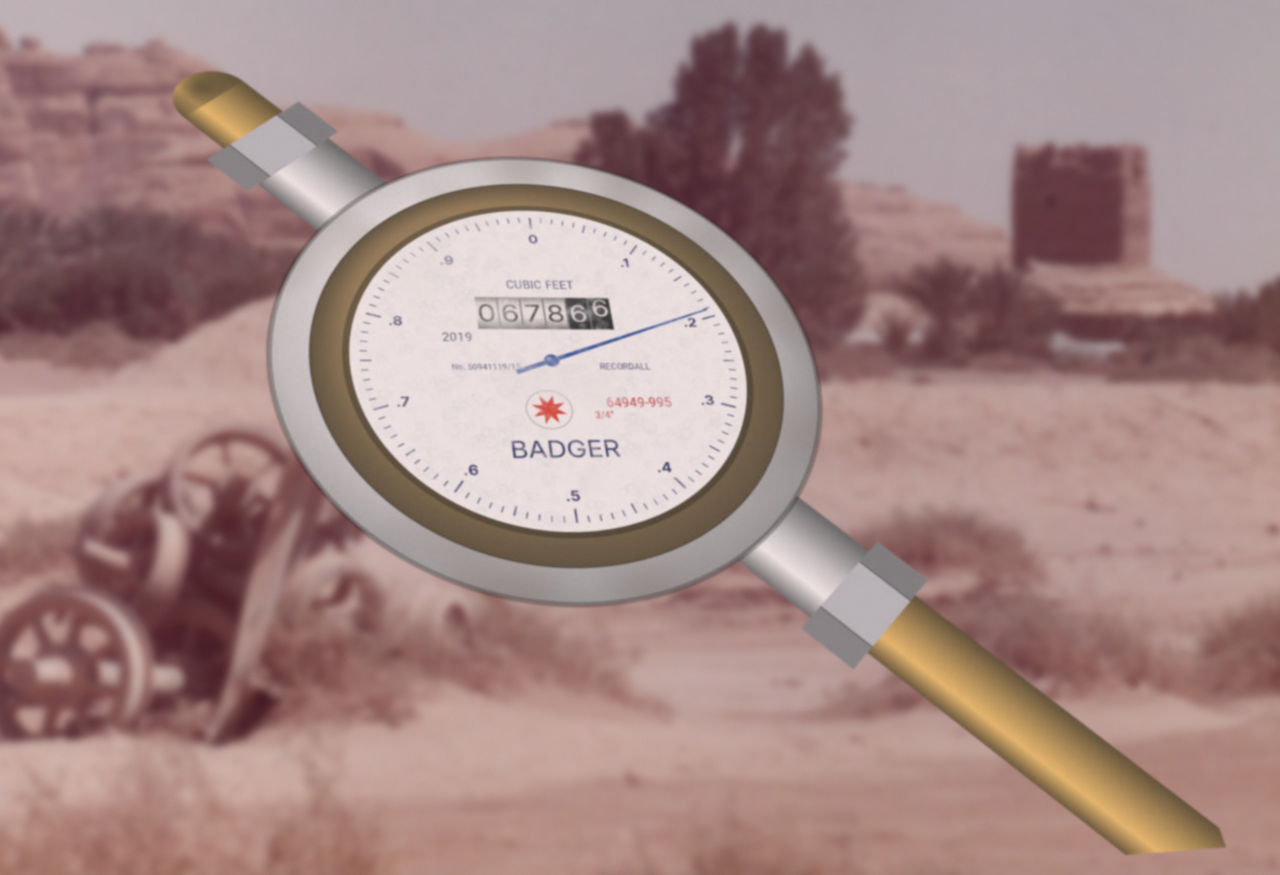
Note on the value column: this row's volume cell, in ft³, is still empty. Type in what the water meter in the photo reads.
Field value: 67866.19 ft³
